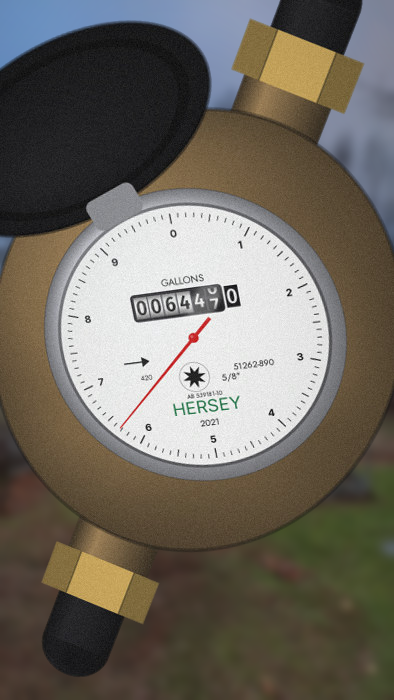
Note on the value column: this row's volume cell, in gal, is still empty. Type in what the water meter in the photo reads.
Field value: 64466.3 gal
